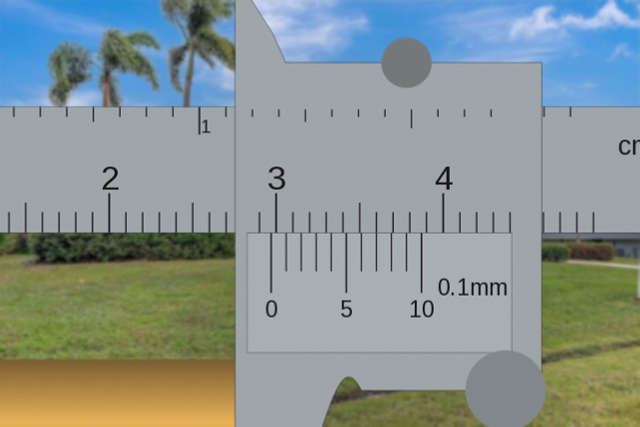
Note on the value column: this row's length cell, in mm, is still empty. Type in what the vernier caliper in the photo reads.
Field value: 29.7 mm
